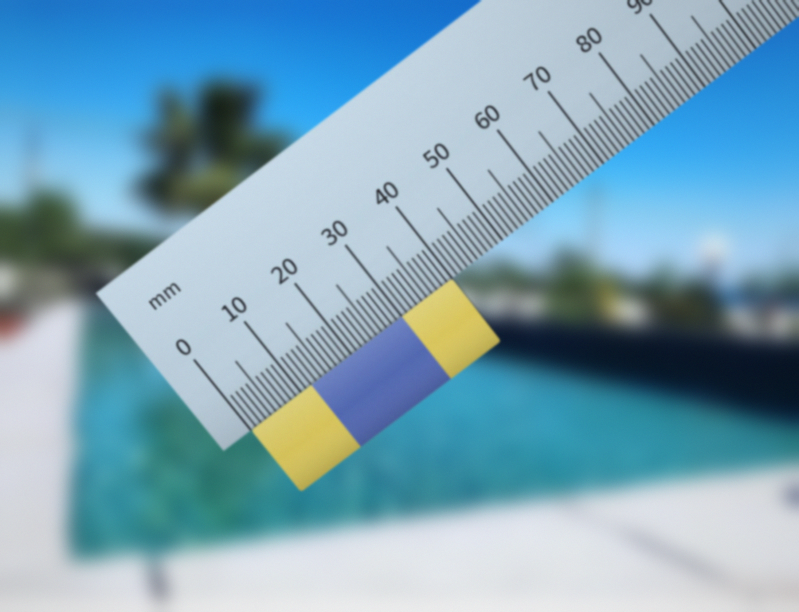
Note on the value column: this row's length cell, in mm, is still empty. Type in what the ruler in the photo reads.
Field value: 40 mm
